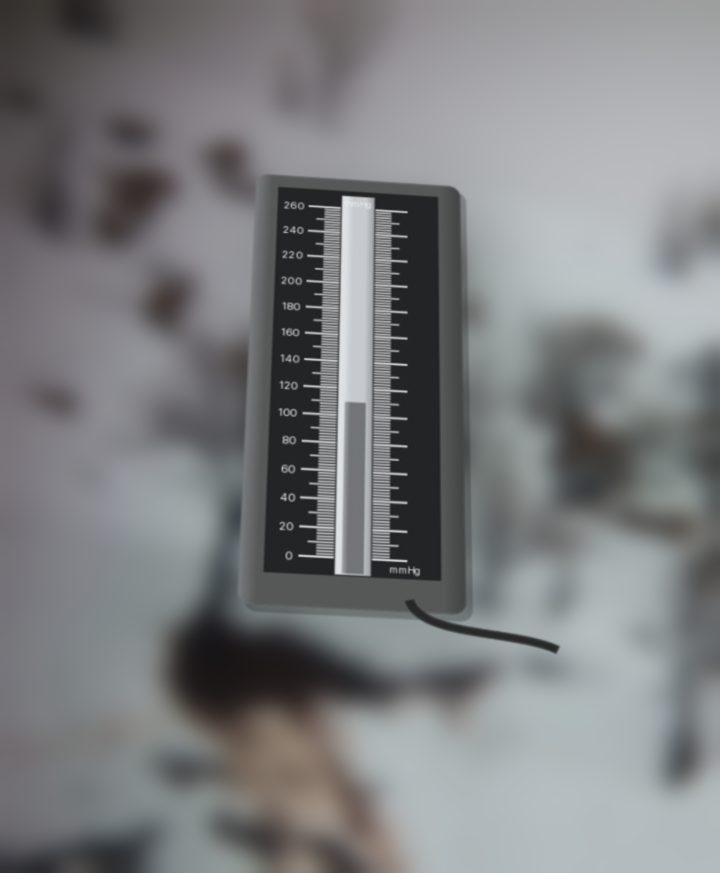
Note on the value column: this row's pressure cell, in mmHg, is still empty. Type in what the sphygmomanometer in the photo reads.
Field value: 110 mmHg
